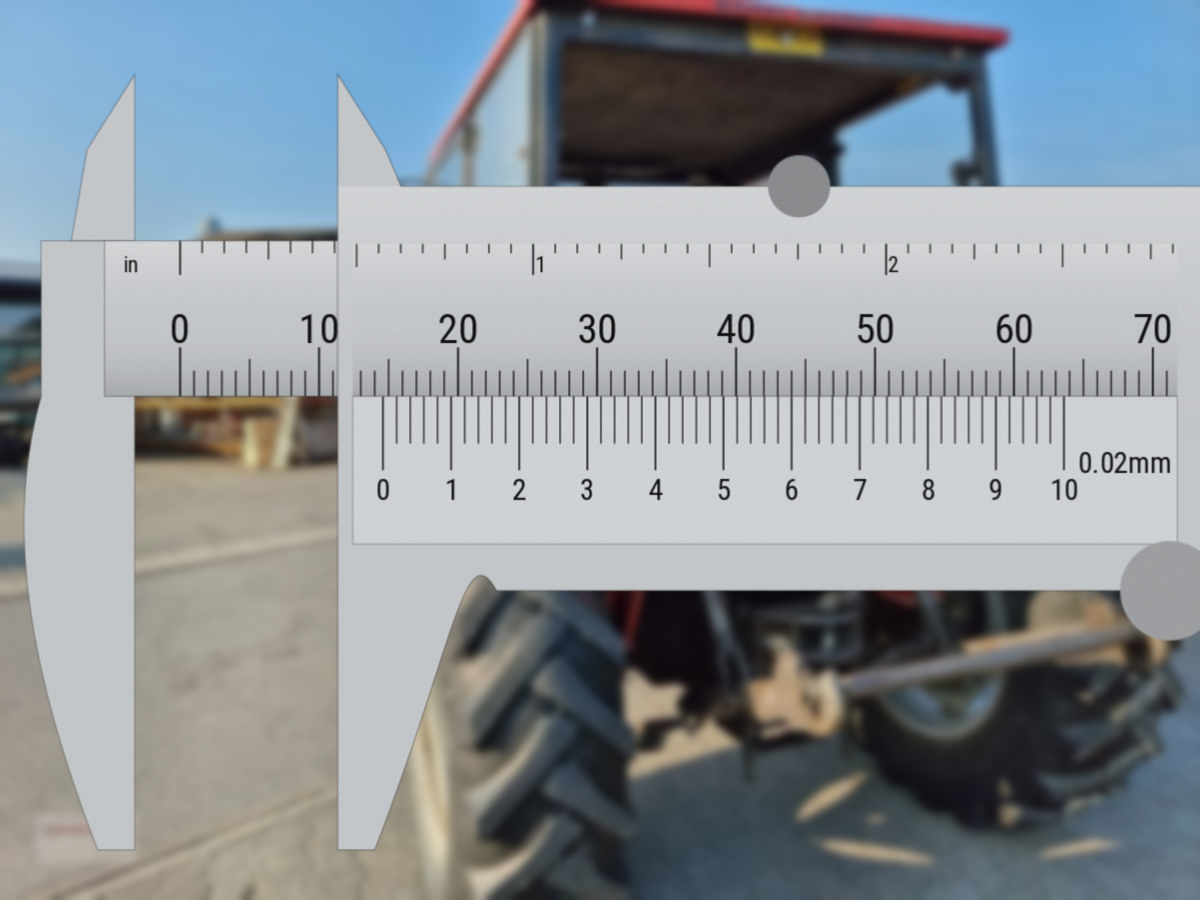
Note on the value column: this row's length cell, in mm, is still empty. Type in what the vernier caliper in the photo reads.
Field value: 14.6 mm
